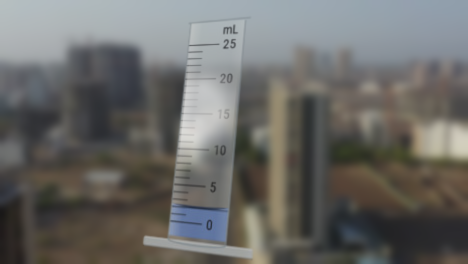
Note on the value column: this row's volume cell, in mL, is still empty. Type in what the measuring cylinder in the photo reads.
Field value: 2 mL
